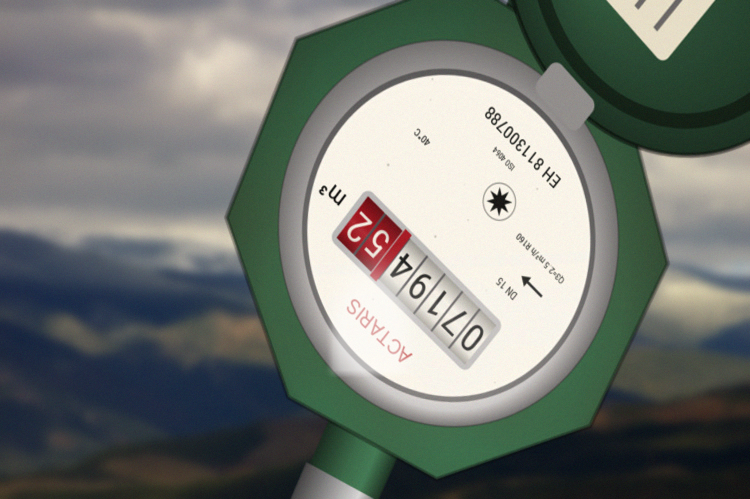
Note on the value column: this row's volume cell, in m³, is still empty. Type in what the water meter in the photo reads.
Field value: 7194.52 m³
